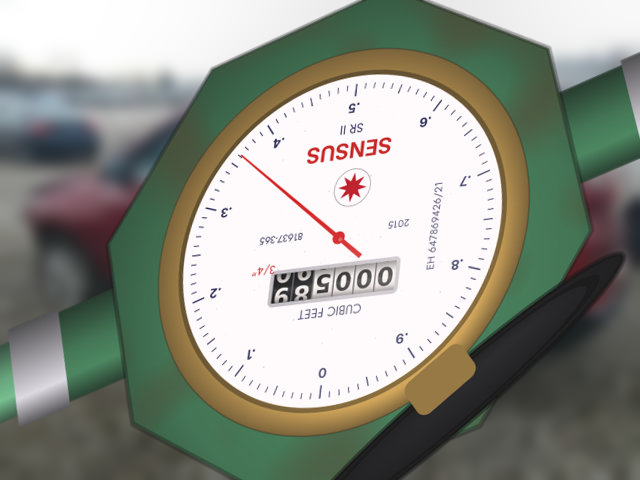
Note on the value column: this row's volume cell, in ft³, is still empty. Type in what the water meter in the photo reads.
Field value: 589.36 ft³
